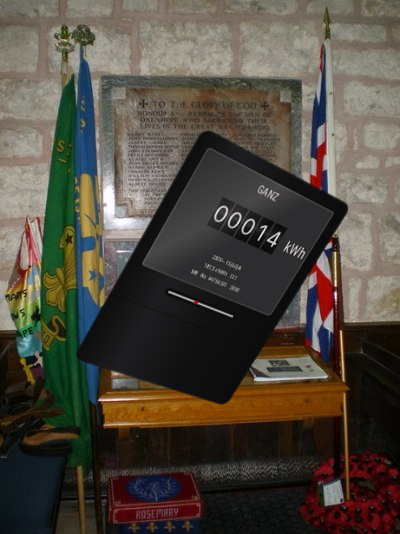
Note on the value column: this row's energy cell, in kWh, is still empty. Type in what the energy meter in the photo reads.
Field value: 14 kWh
